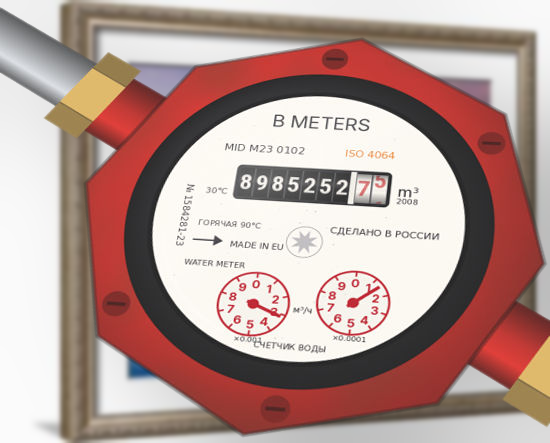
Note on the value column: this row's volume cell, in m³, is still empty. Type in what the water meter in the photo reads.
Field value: 8985252.7531 m³
